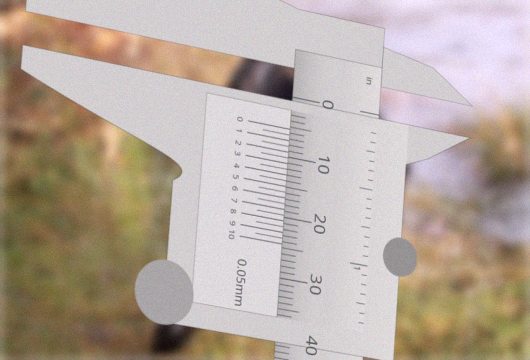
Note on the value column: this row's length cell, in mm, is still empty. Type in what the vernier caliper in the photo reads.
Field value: 5.4 mm
